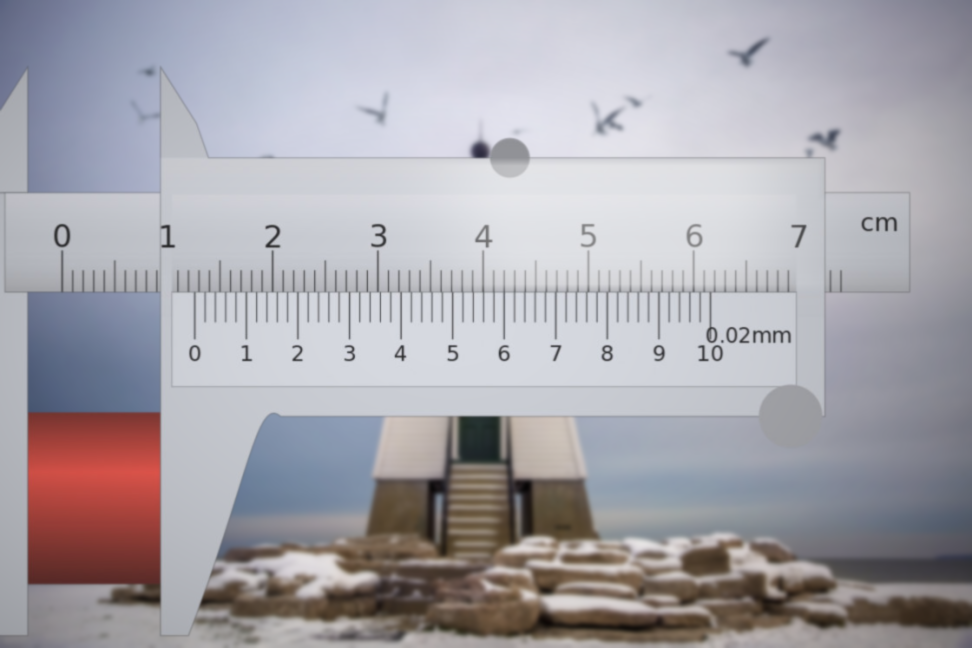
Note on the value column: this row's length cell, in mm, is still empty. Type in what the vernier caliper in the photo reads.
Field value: 12.6 mm
